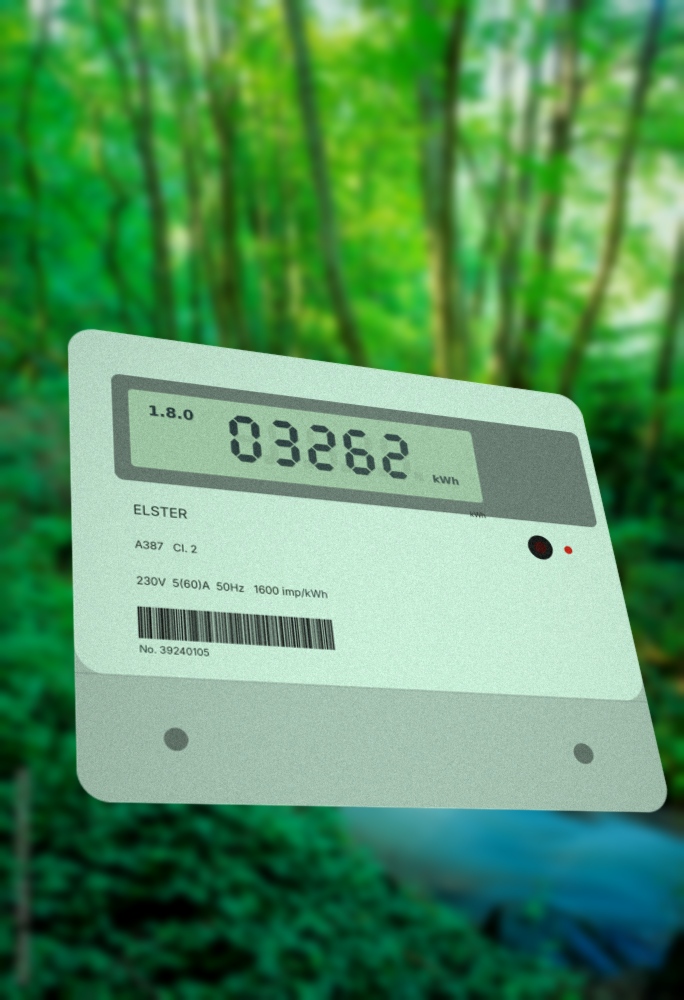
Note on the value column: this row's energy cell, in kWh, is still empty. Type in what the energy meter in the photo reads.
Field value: 3262 kWh
